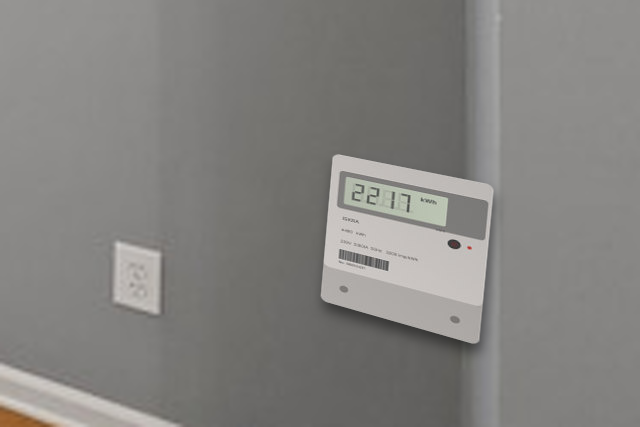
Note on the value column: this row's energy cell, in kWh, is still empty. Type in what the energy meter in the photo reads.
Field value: 2217 kWh
